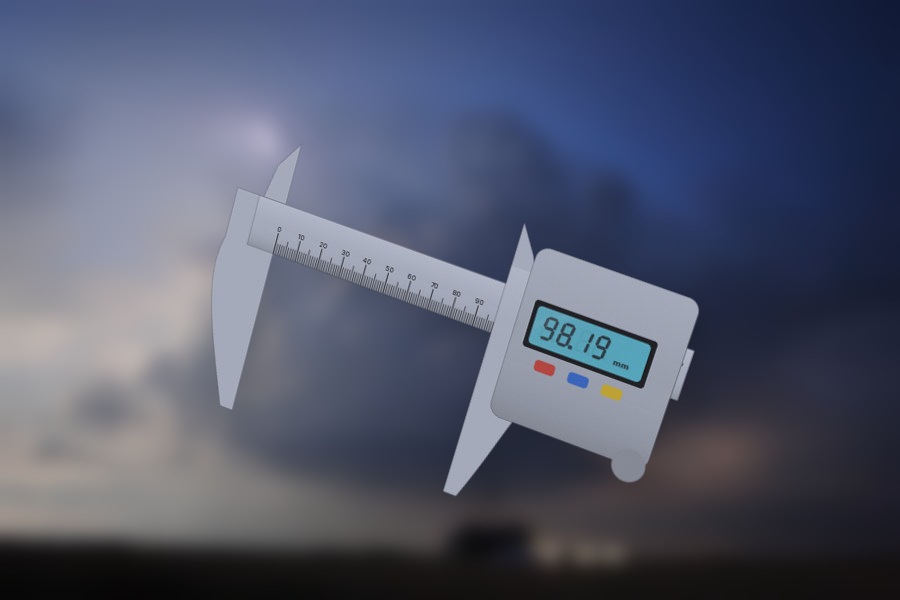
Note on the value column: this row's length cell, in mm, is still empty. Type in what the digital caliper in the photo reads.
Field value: 98.19 mm
